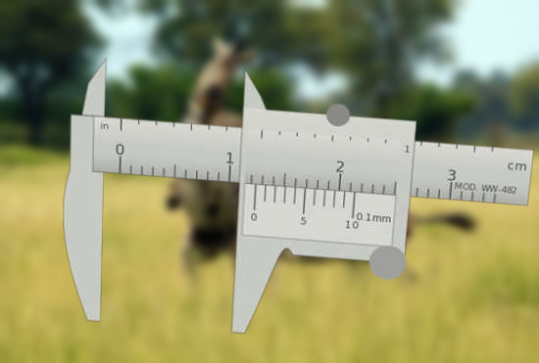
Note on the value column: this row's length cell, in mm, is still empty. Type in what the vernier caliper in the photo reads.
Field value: 12.4 mm
